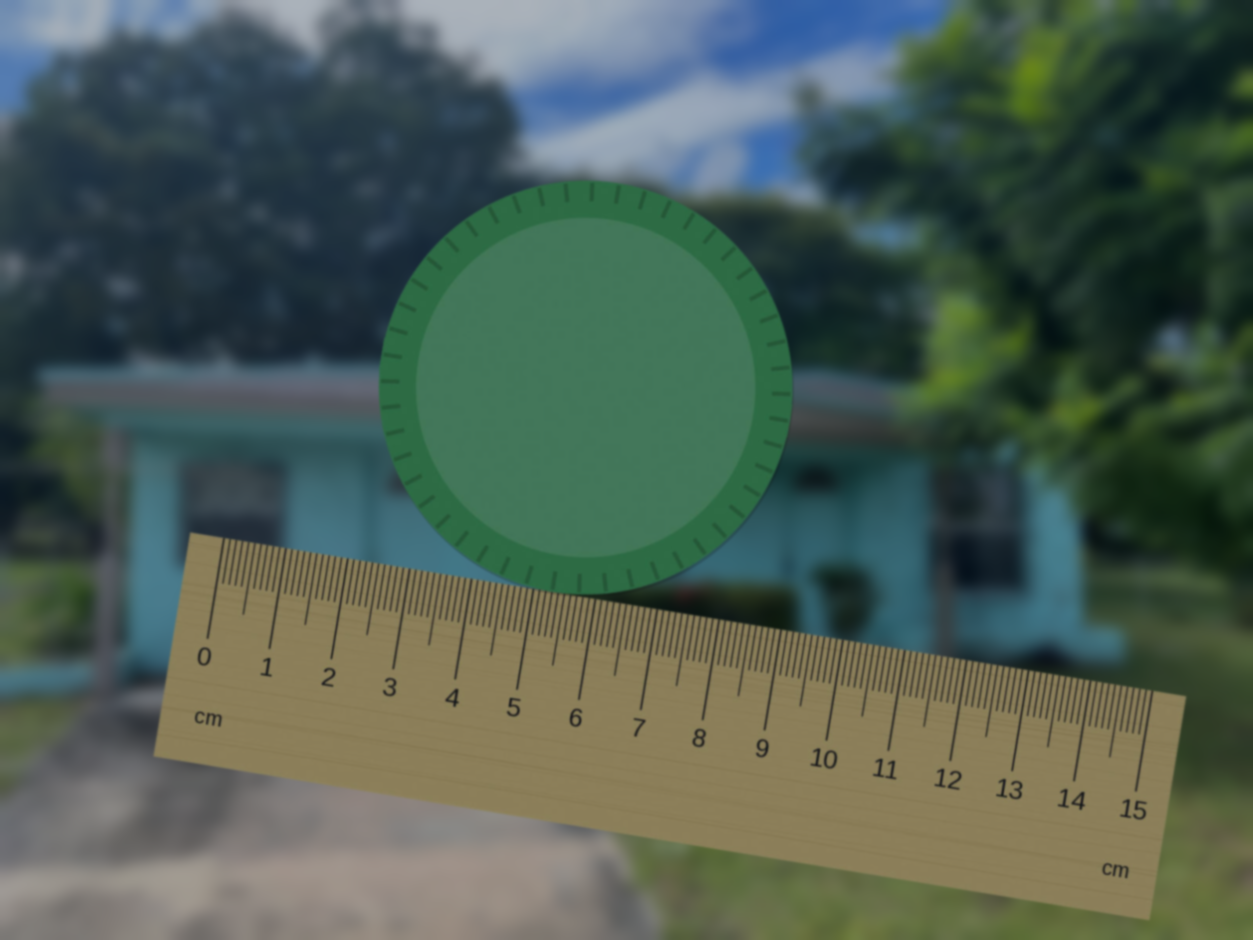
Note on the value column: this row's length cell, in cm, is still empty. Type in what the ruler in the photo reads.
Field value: 6.6 cm
